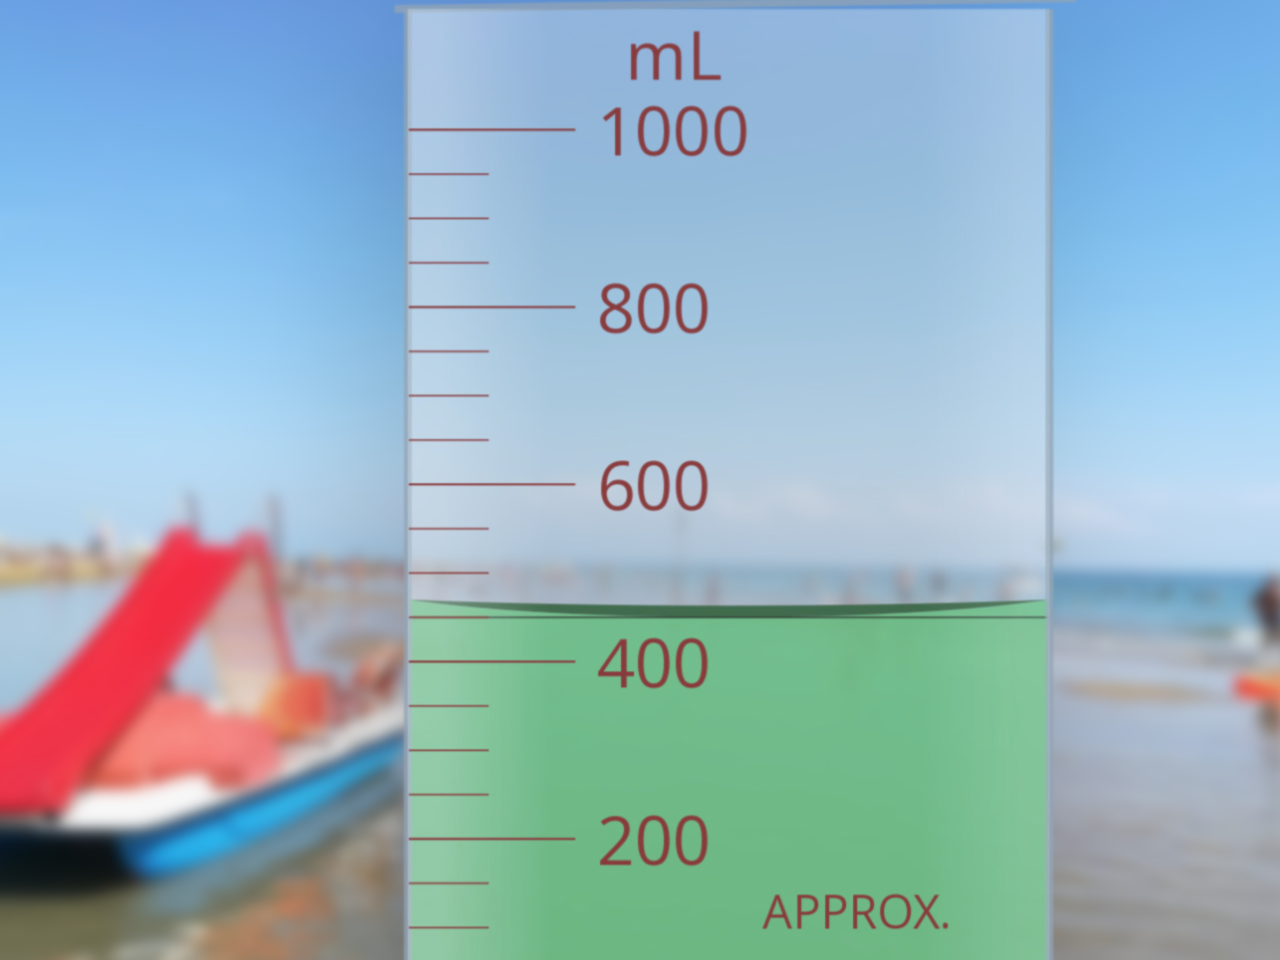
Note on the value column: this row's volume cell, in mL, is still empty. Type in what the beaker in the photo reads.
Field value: 450 mL
